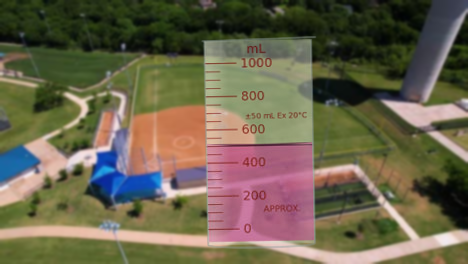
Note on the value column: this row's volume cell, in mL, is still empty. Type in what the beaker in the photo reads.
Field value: 500 mL
